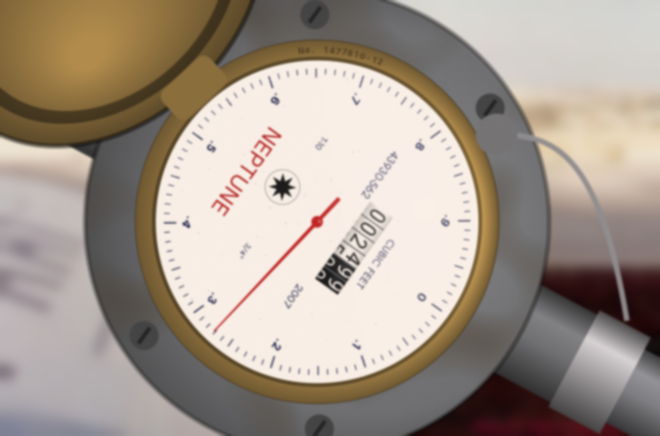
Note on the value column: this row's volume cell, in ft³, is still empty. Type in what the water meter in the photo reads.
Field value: 2499.27 ft³
